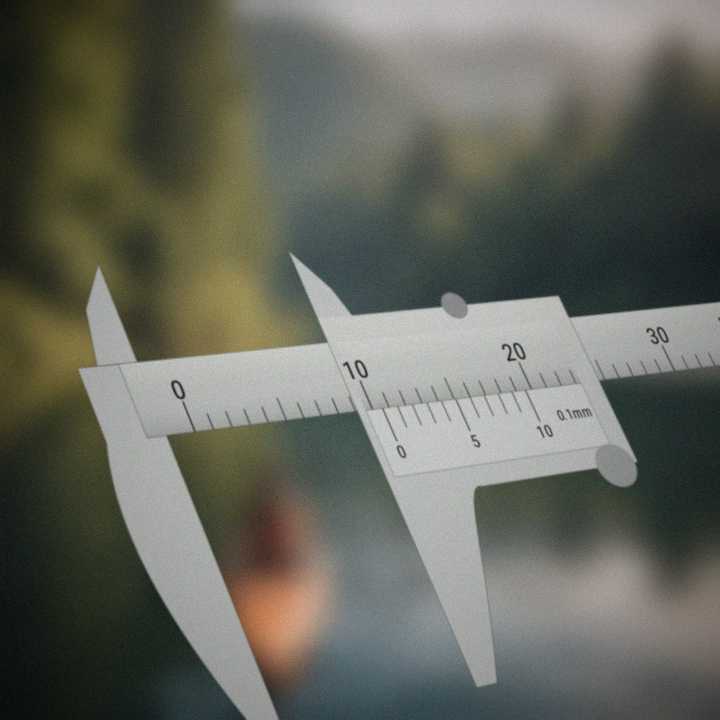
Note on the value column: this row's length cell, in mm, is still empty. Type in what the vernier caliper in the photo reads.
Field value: 10.6 mm
